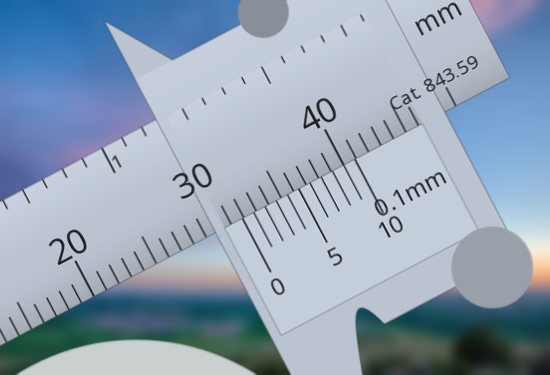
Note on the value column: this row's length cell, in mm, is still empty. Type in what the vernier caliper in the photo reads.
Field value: 31.9 mm
